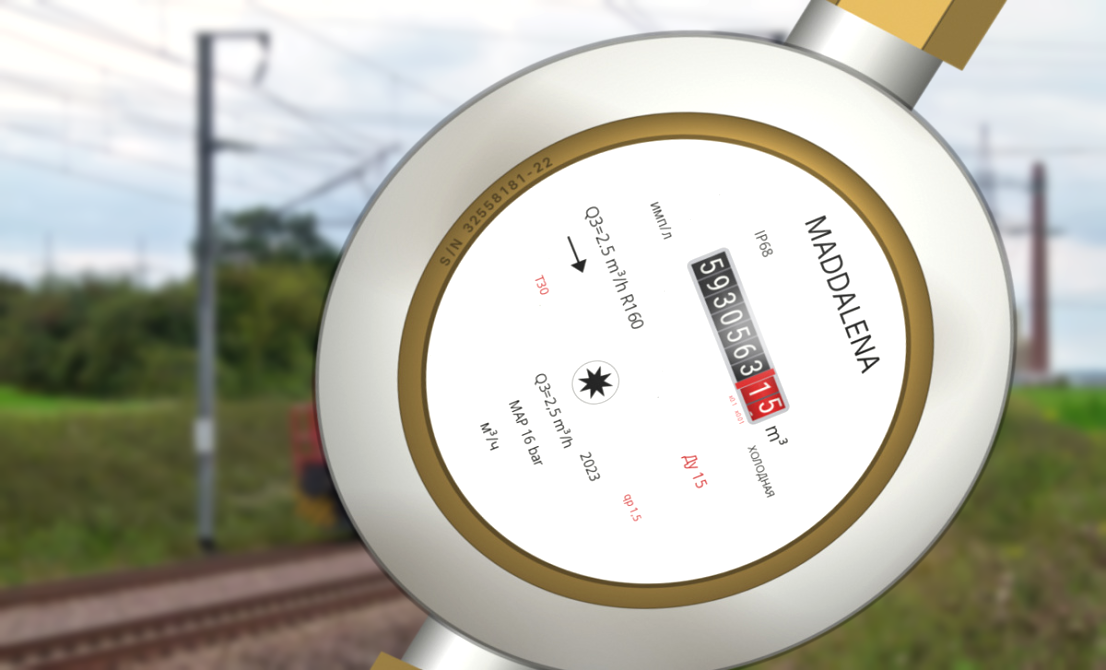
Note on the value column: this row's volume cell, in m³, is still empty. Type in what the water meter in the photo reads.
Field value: 5930563.15 m³
